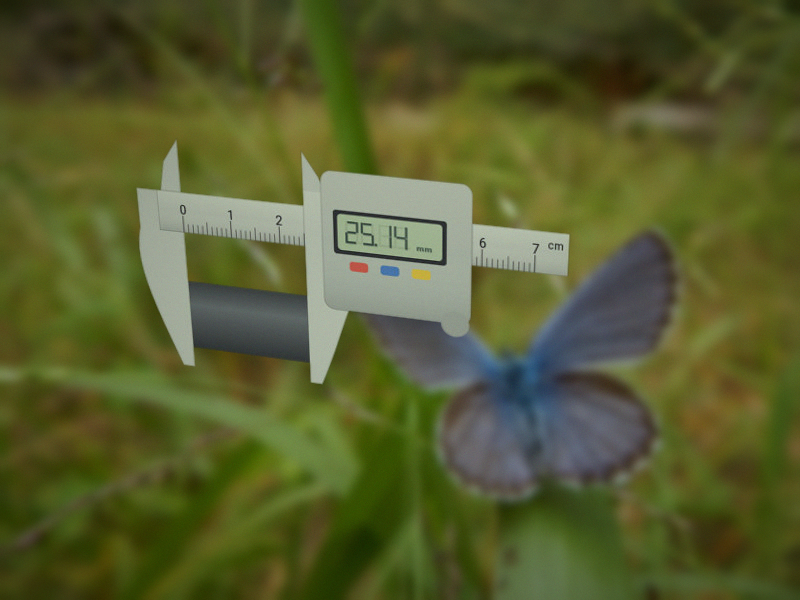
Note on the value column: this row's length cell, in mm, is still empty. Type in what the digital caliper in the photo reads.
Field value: 25.14 mm
